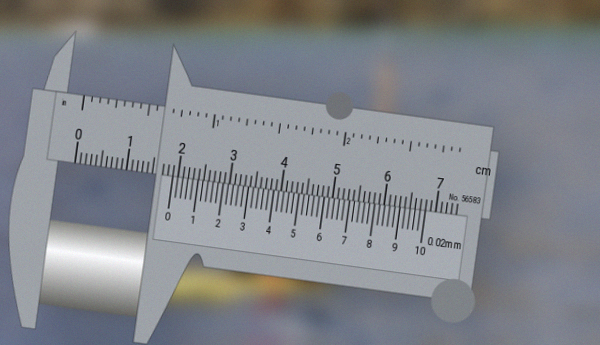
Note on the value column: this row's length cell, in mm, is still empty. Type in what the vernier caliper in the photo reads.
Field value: 19.0 mm
